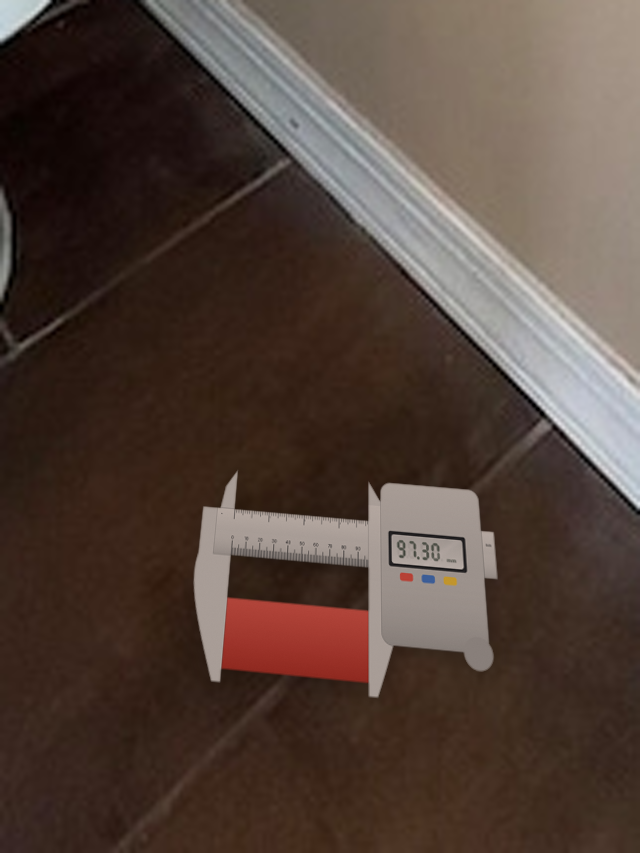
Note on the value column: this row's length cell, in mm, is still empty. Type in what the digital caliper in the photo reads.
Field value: 97.30 mm
